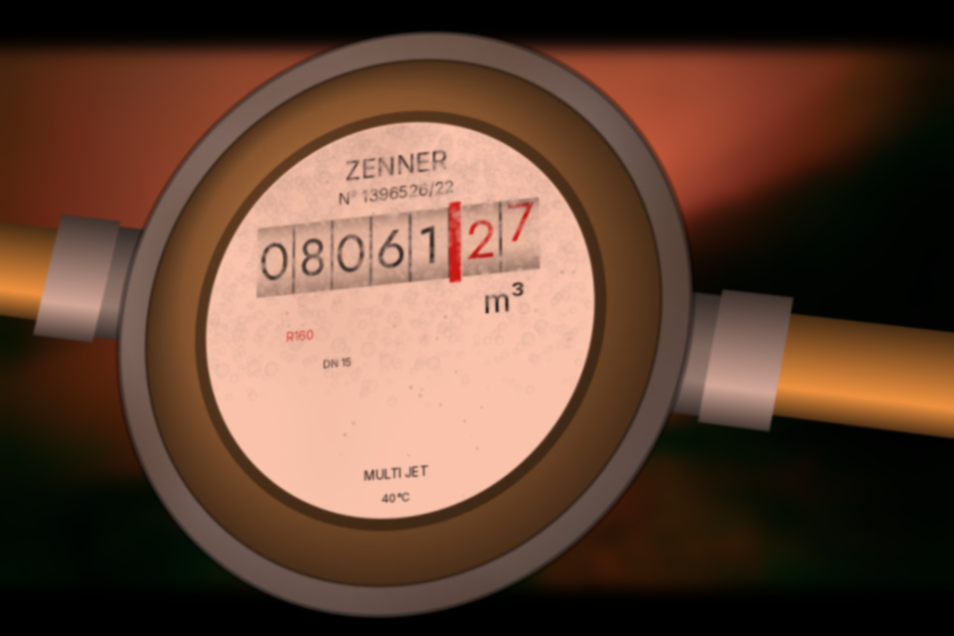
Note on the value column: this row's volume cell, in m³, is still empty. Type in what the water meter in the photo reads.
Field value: 8061.27 m³
